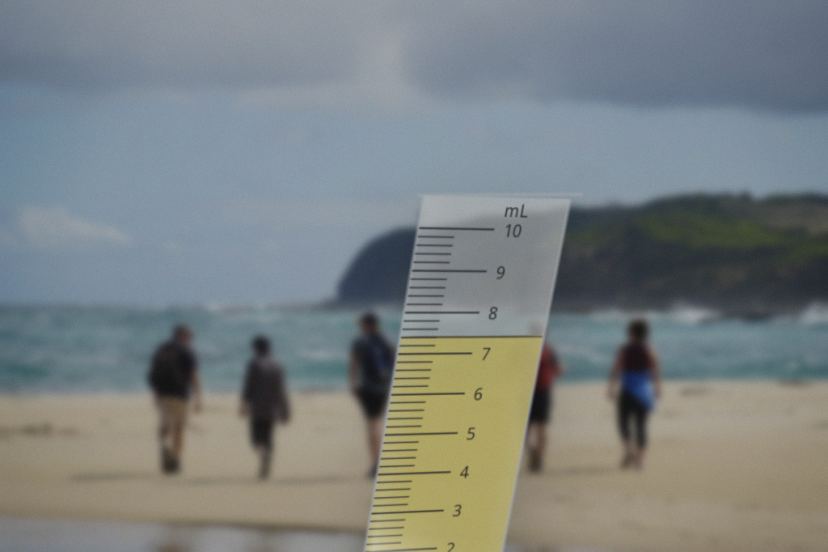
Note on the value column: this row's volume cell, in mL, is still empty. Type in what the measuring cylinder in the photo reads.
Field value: 7.4 mL
